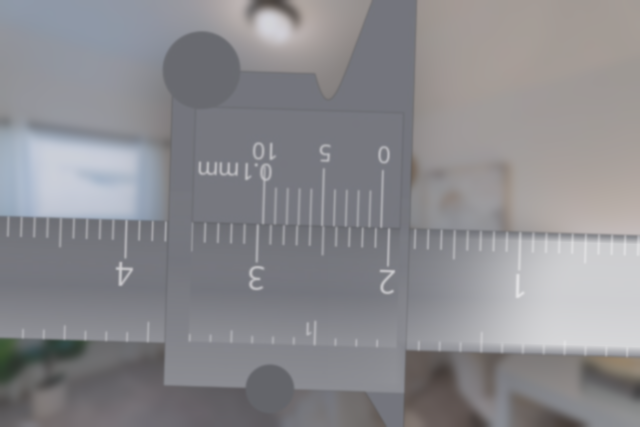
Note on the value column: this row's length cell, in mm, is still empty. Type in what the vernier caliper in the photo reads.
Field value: 20.6 mm
